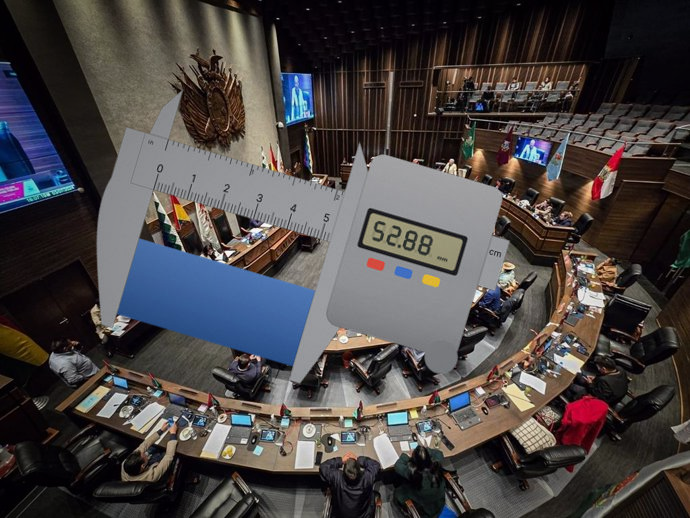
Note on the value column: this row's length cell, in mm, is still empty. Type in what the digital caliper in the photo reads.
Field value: 52.88 mm
